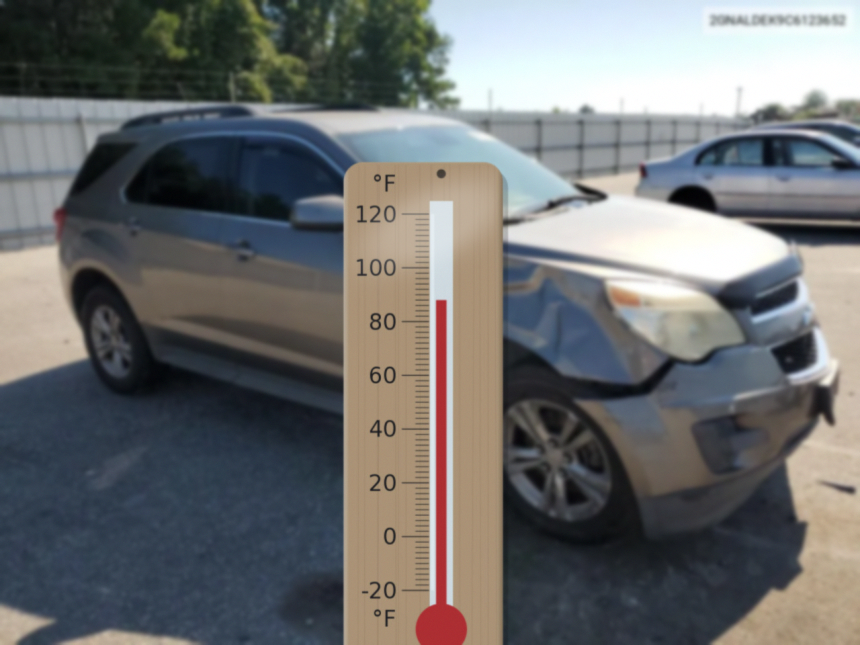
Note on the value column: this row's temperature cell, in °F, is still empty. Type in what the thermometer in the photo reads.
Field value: 88 °F
